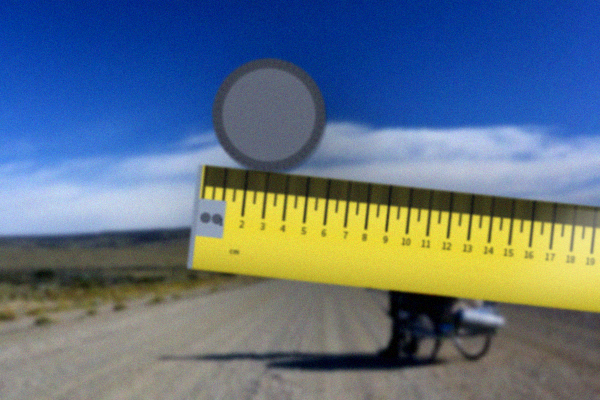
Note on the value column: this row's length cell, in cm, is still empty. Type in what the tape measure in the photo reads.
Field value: 5.5 cm
